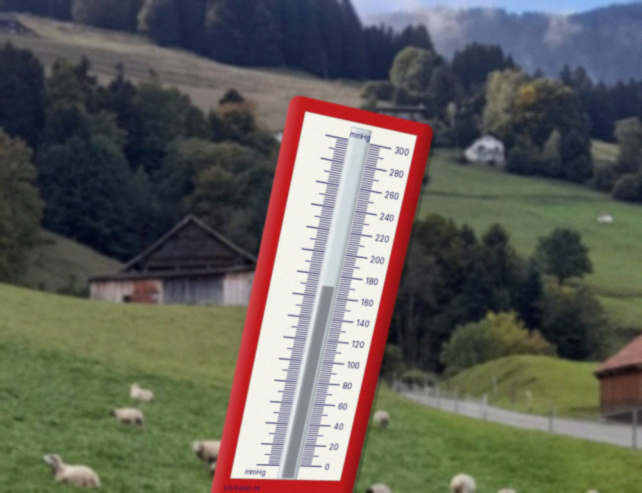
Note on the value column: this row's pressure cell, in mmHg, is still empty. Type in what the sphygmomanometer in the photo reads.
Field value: 170 mmHg
